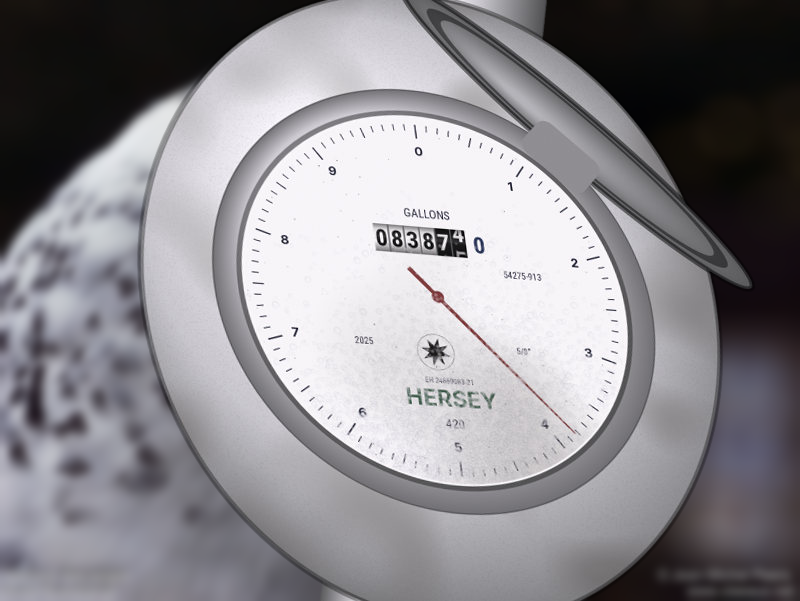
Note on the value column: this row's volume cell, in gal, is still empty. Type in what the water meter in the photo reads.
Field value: 838743.8 gal
